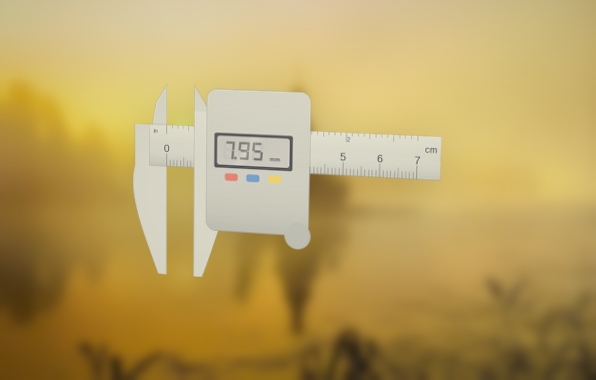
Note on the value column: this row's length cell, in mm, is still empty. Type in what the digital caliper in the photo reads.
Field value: 7.95 mm
